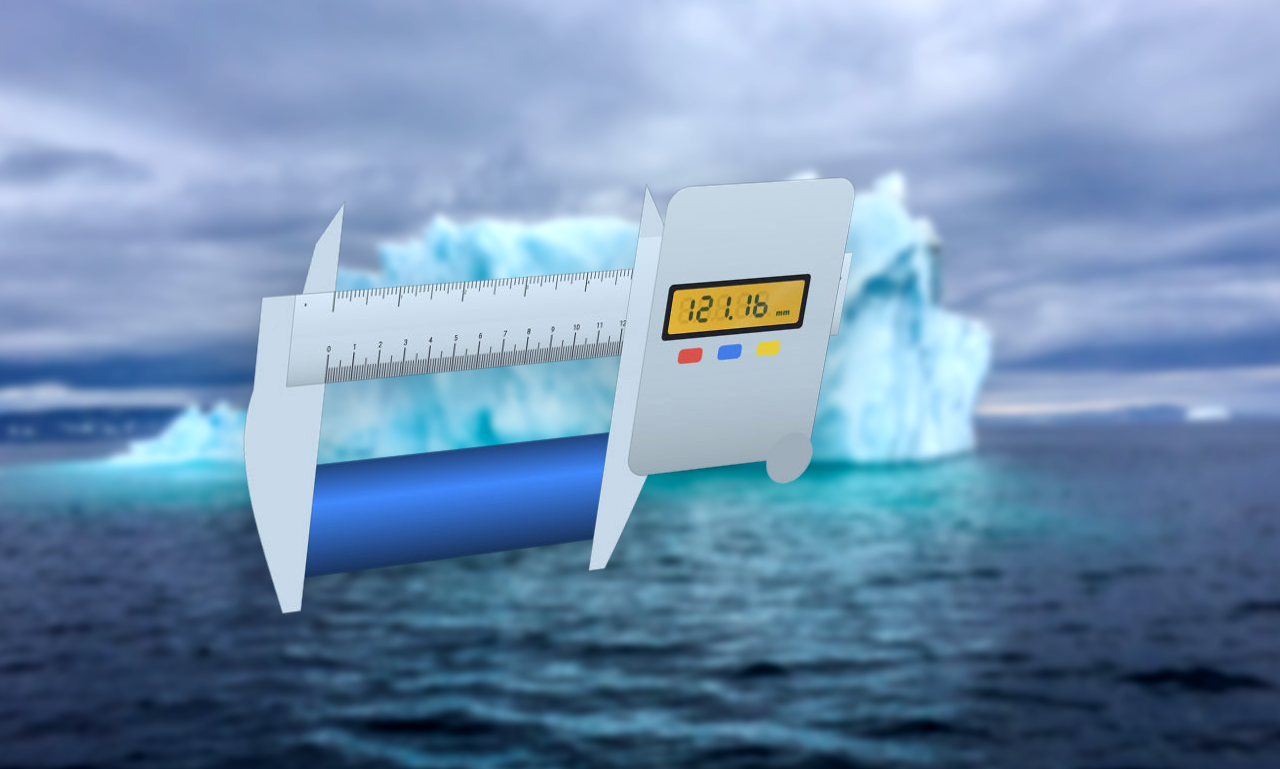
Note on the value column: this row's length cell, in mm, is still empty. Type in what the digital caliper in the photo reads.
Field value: 121.16 mm
